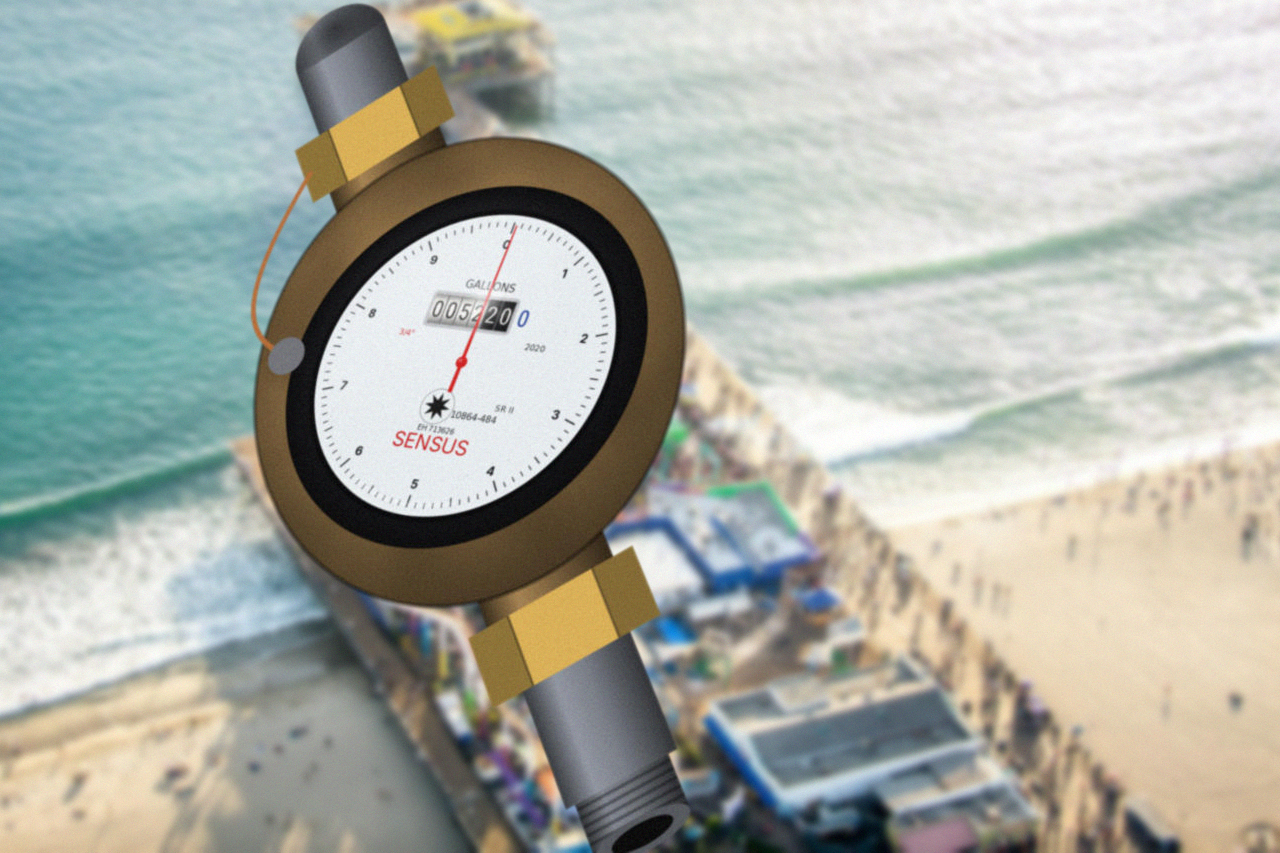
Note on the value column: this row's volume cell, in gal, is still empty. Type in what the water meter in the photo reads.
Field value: 52200.0 gal
